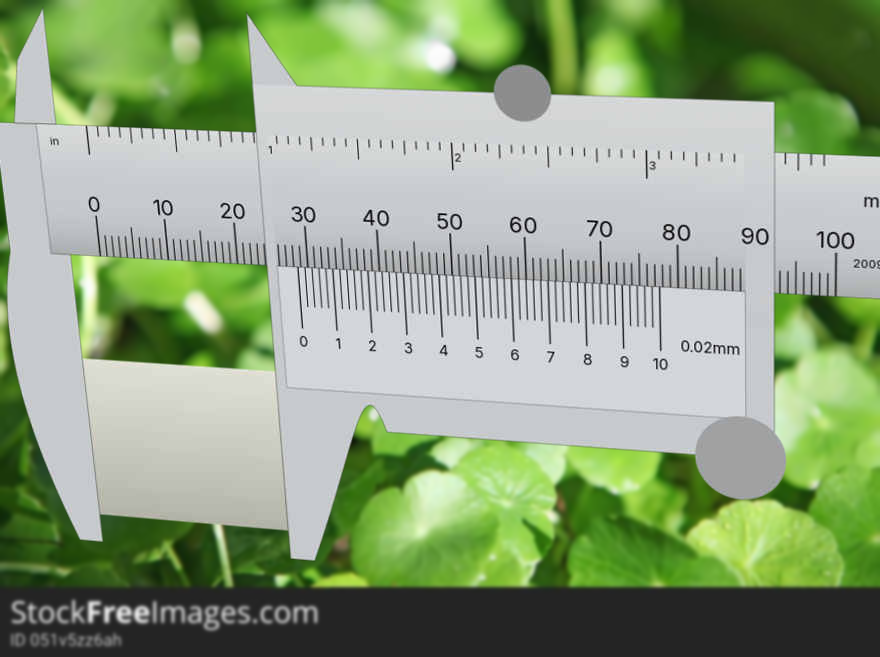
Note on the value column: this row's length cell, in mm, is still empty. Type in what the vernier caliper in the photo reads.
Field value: 28.6 mm
